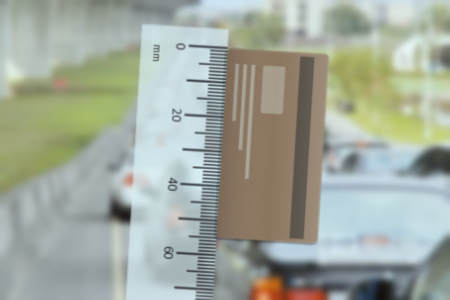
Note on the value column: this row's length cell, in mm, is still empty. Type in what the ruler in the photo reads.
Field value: 55 mm
